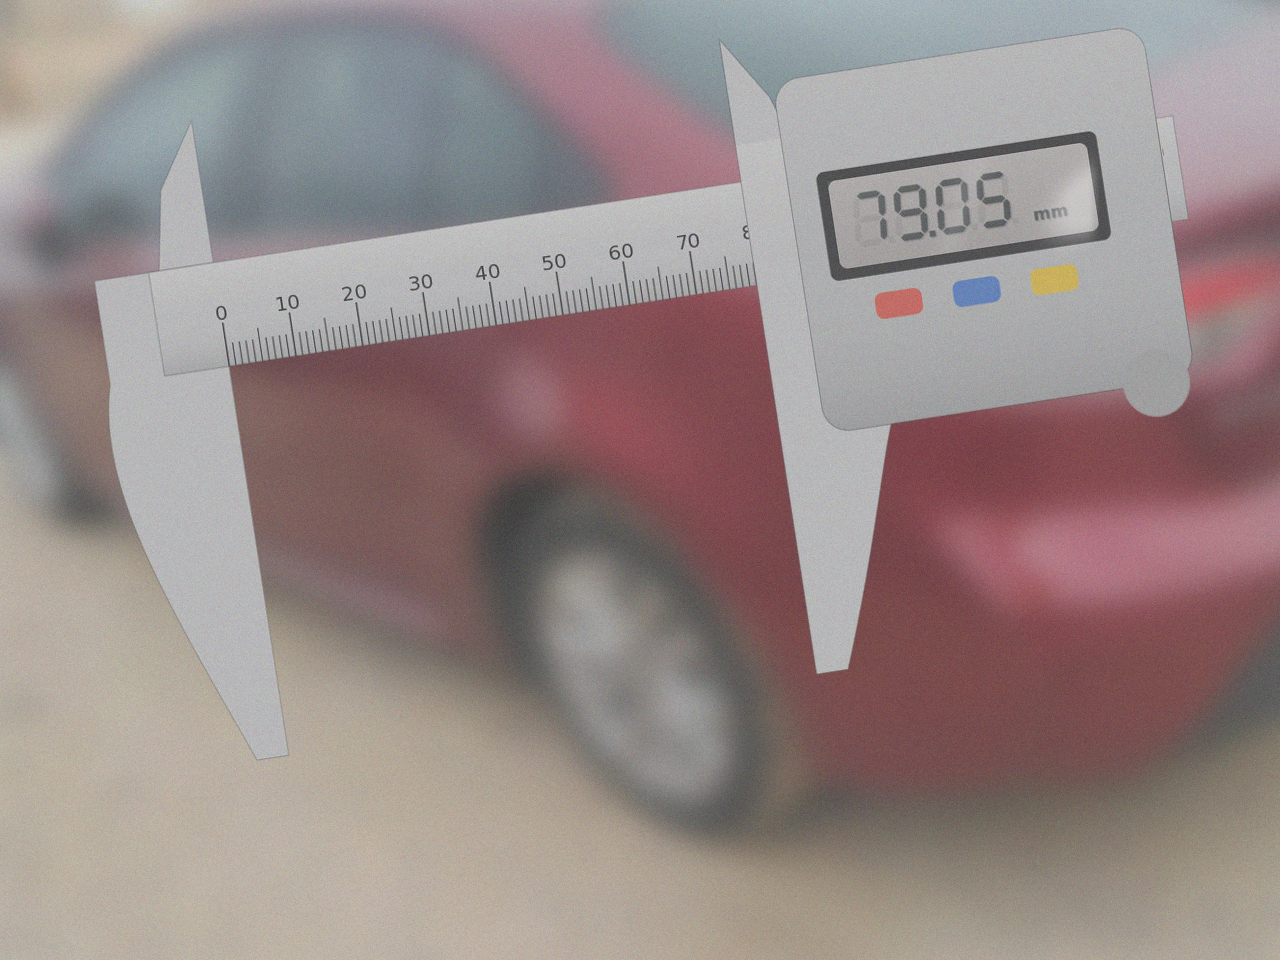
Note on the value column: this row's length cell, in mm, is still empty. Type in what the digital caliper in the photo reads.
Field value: 79.05 mm
